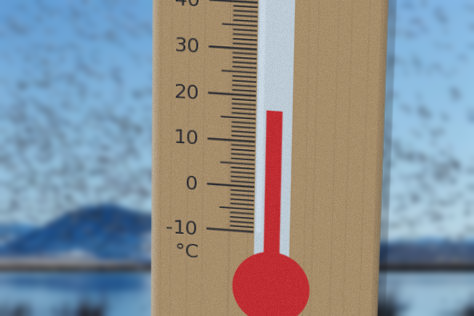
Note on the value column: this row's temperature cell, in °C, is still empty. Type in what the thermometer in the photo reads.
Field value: 17 °C
